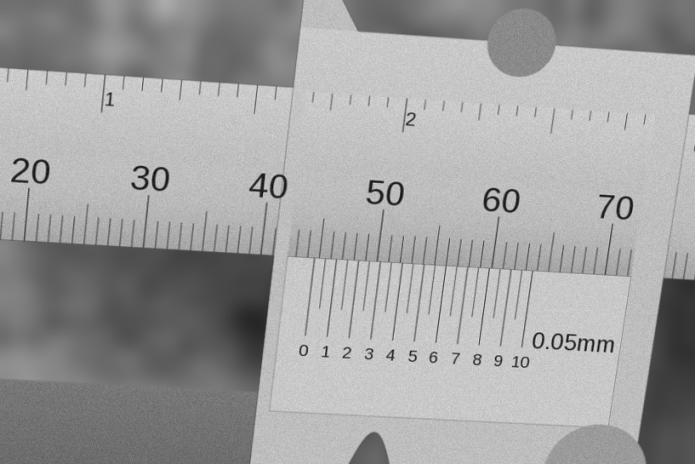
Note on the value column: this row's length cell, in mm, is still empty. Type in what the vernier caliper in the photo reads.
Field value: 44.6 mm
